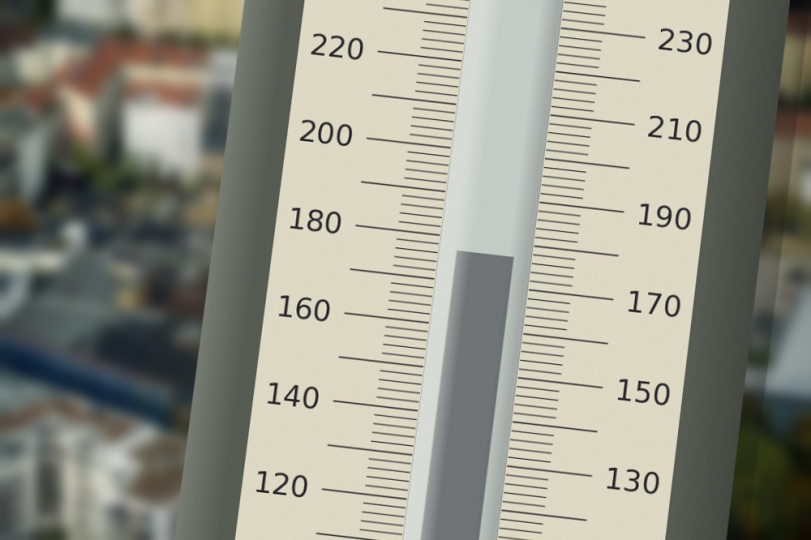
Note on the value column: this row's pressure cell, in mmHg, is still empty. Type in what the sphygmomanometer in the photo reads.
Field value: 177 mmHg
